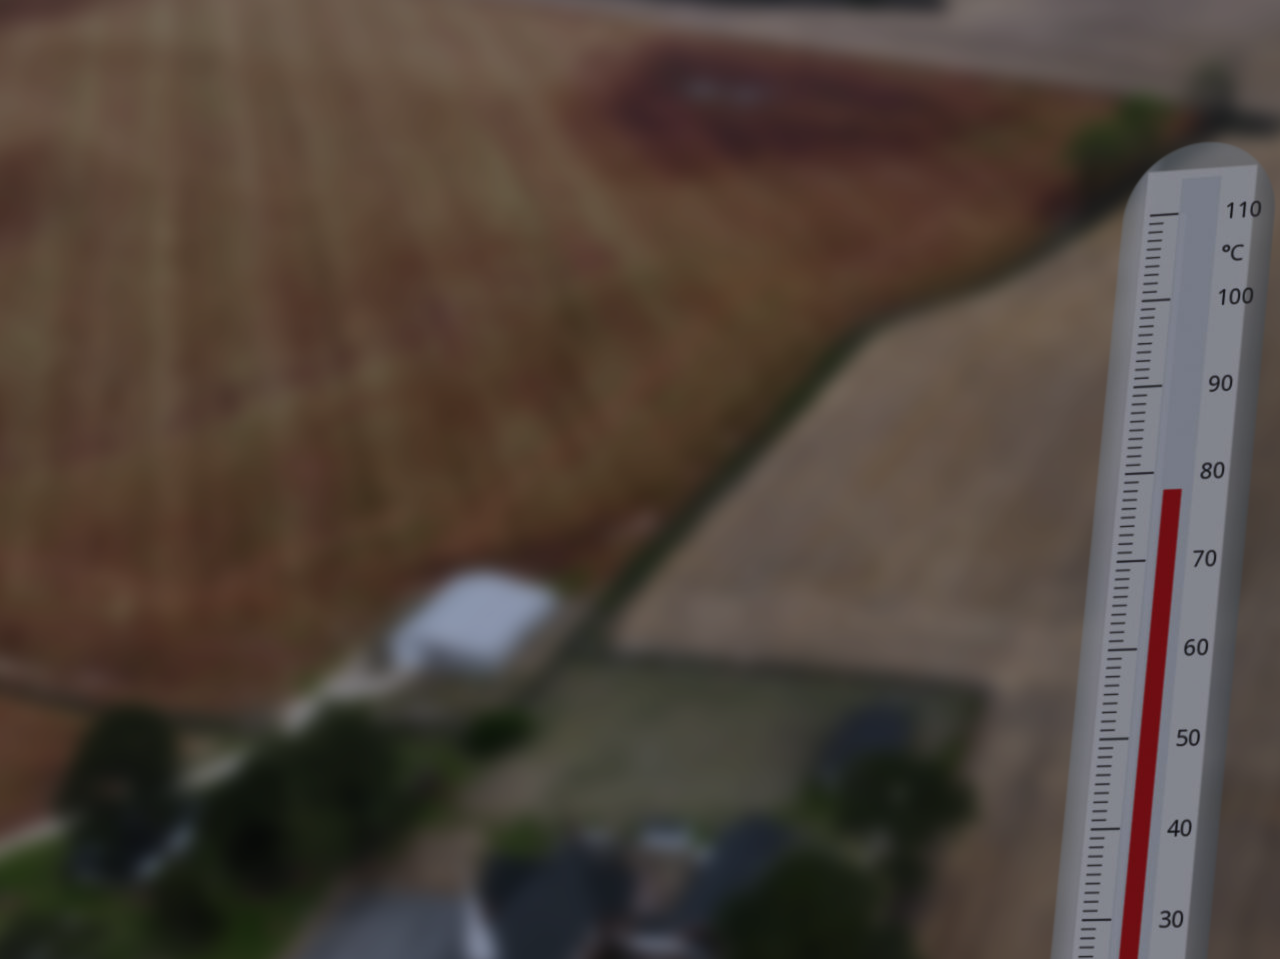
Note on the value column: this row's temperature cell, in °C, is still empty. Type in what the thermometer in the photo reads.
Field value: 78 °C
